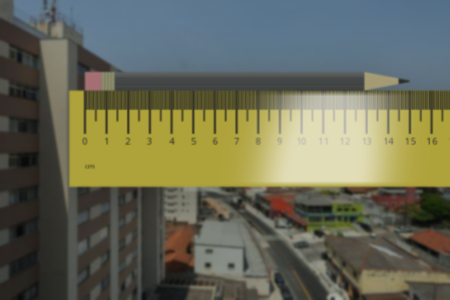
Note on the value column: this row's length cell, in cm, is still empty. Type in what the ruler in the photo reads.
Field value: 15 cm
